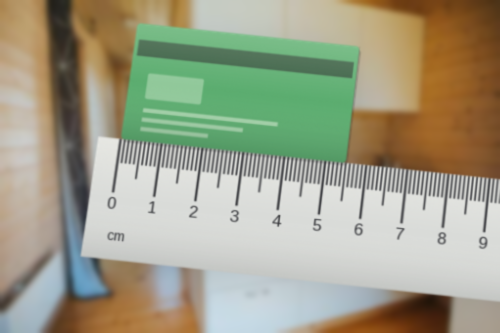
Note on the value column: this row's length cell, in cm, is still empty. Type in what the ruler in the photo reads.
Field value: 5.5 cm
